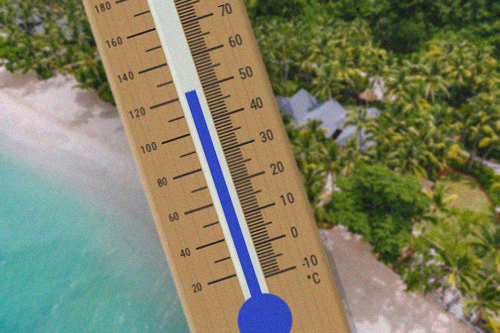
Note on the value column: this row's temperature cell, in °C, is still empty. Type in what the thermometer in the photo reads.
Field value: 50 °C
